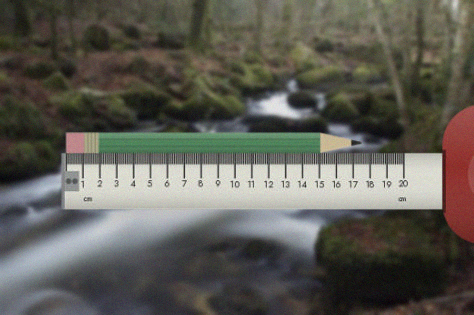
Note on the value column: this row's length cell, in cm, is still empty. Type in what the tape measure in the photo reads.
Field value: 17.5 cm
